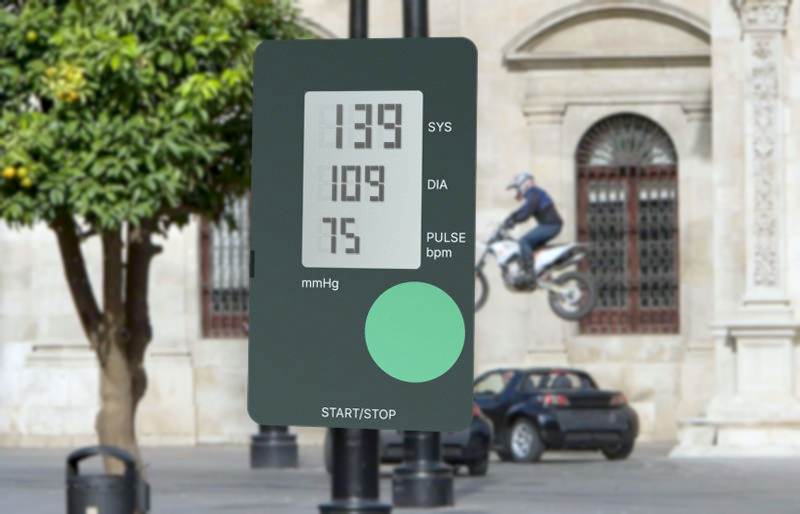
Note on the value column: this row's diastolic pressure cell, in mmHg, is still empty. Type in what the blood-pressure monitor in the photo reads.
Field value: 109 mmHg
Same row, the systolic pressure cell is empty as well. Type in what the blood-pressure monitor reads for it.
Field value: 139 mmHg
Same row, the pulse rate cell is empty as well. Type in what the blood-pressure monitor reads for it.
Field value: 75 bpm
